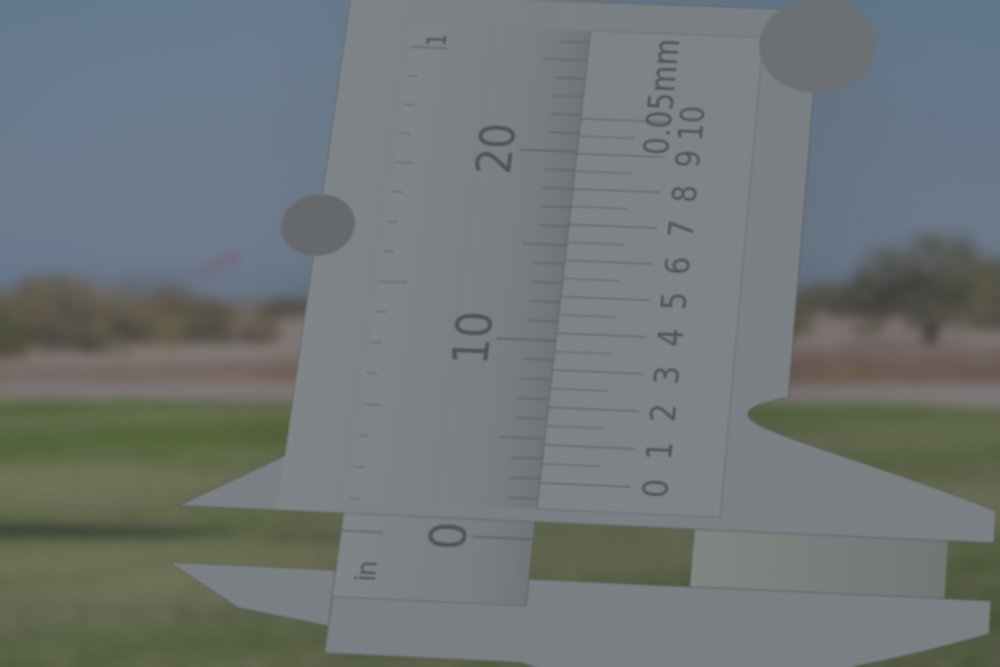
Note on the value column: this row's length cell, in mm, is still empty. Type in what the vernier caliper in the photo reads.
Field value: 2.8 mm
